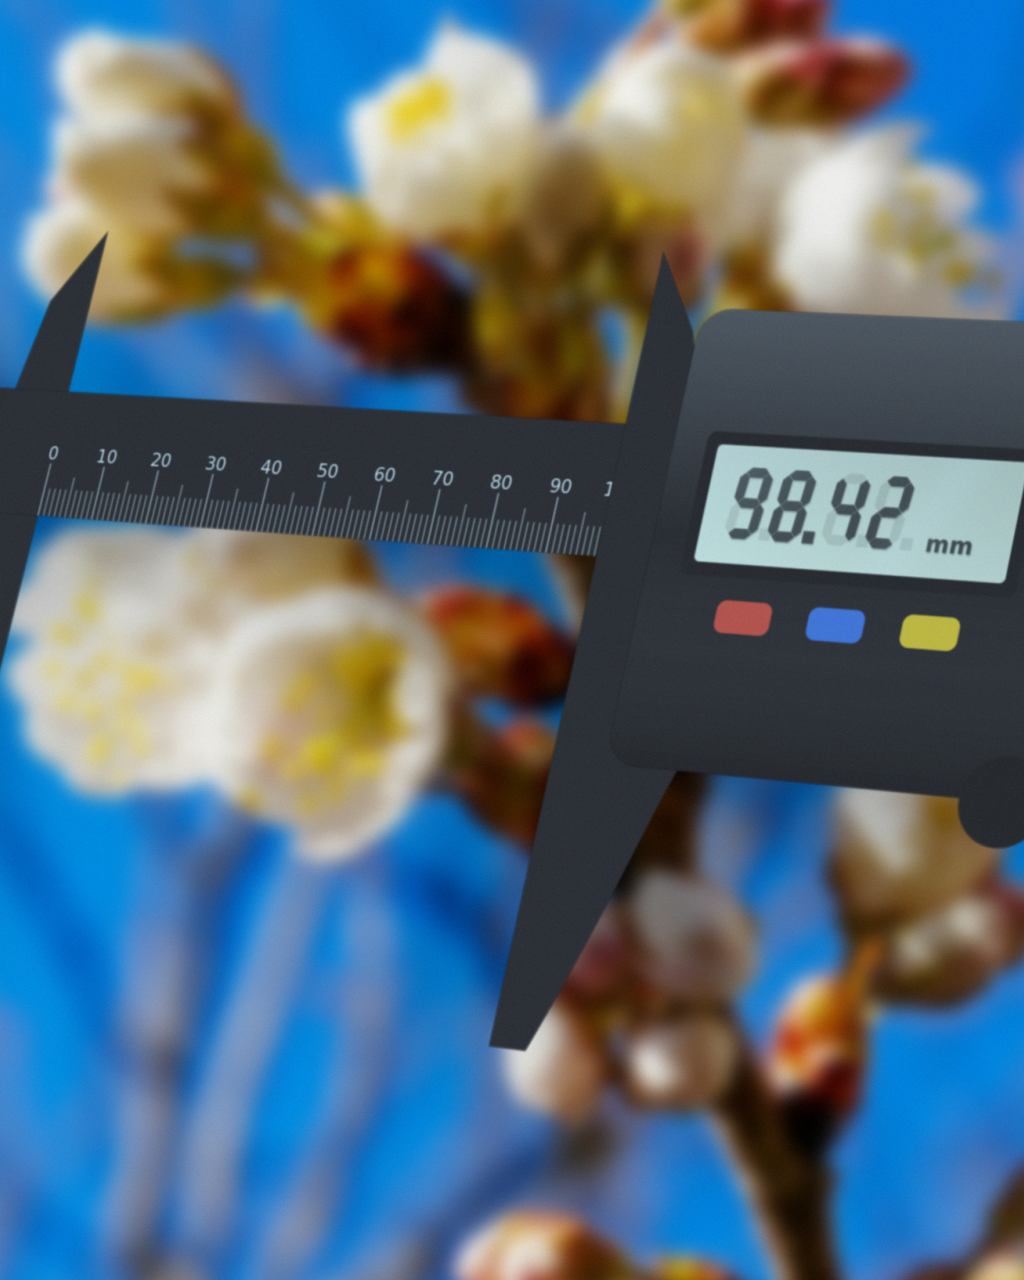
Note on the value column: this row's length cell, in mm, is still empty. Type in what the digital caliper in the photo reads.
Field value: 98.42 mm
